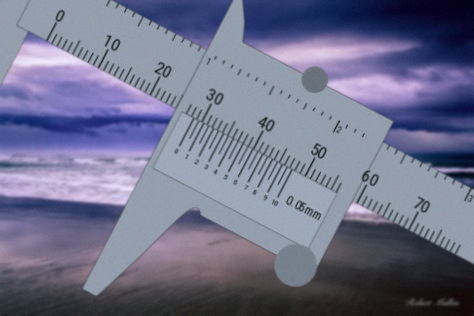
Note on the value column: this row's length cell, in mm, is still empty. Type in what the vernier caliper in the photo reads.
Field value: 28.5 mm
